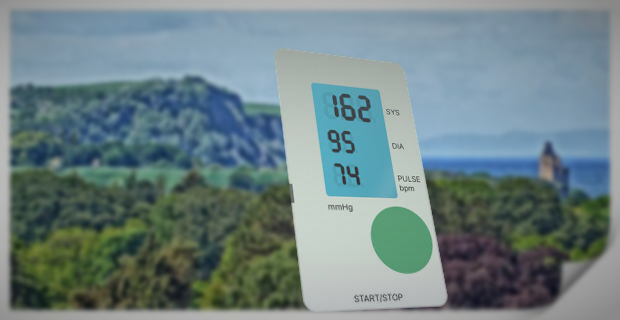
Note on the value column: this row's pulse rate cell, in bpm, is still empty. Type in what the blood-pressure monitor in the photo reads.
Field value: 74 bpm
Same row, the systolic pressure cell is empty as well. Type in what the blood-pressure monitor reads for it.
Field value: 162 mmHg
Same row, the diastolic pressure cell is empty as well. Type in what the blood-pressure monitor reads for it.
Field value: 95 mmHg
